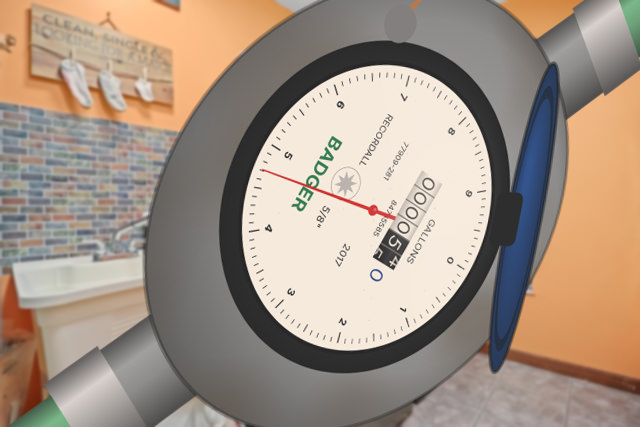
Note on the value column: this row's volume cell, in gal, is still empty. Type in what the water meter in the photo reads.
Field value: 544.7 gal
